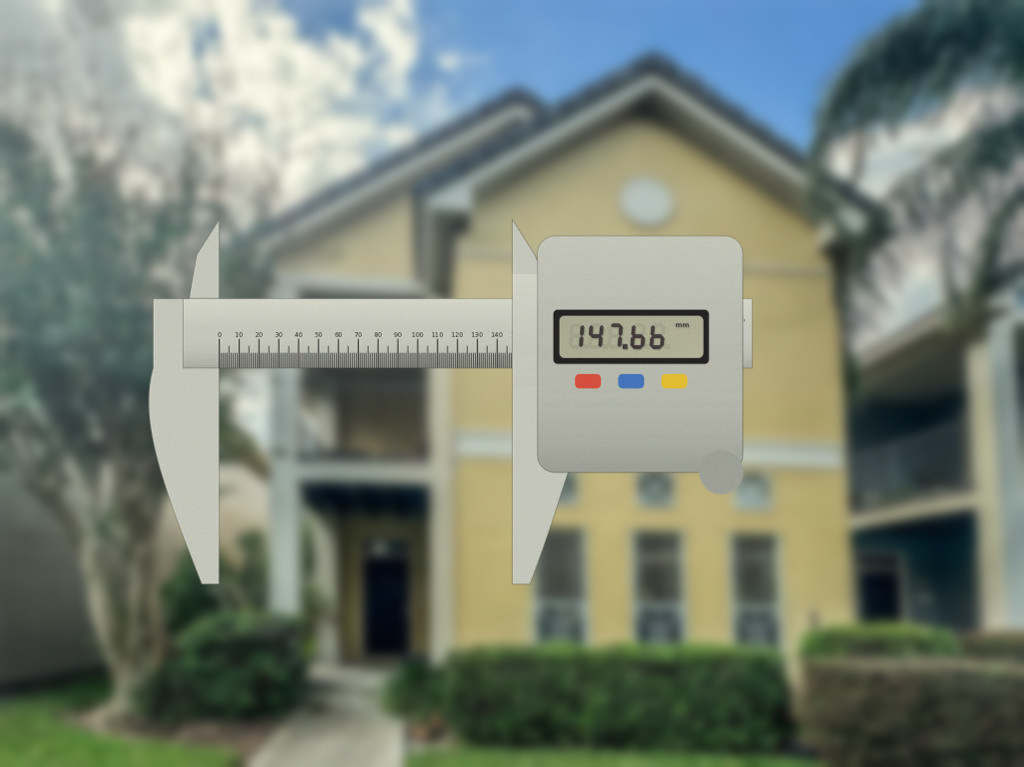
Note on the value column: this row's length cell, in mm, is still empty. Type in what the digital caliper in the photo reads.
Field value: 147.66 mm
